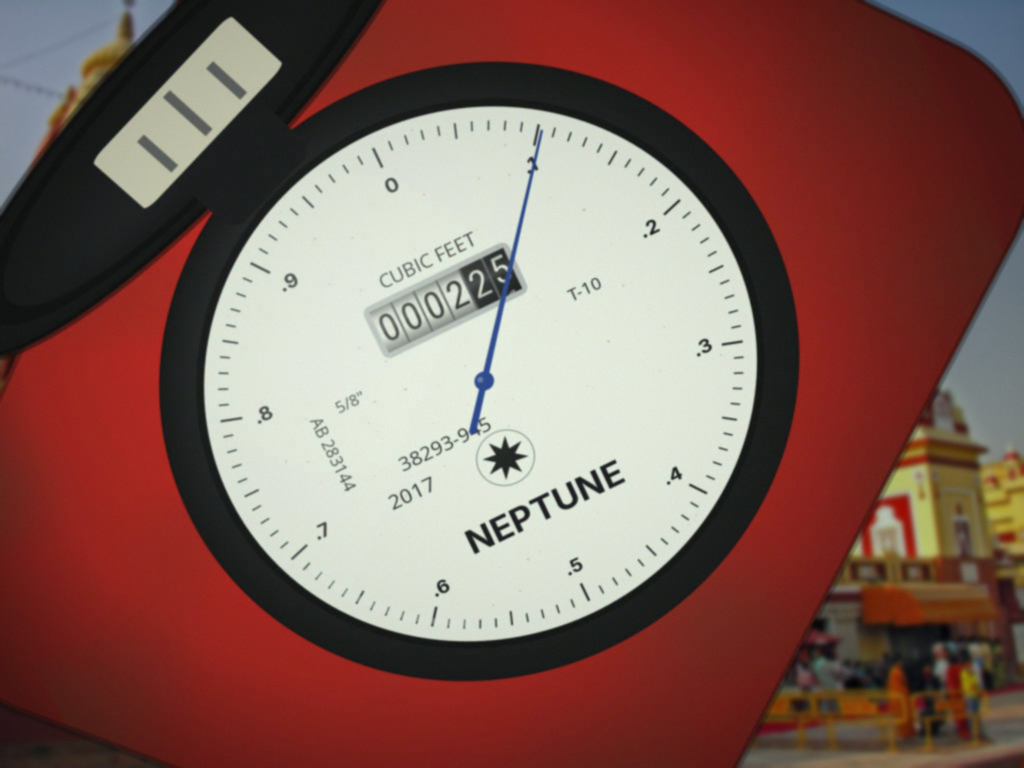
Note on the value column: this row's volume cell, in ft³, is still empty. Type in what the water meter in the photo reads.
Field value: 225.10 ft³
